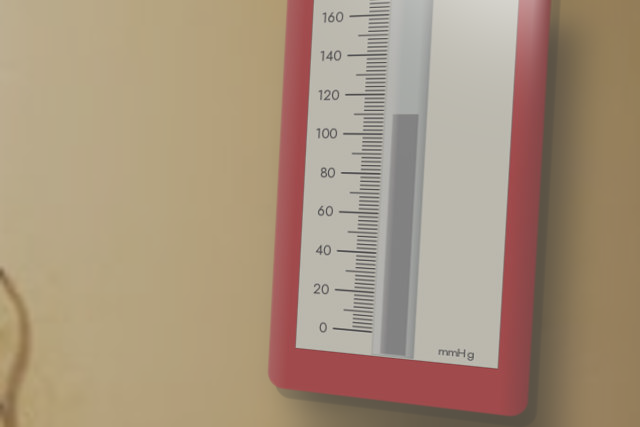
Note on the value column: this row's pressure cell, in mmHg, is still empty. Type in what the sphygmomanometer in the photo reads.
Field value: 110 mmHg
